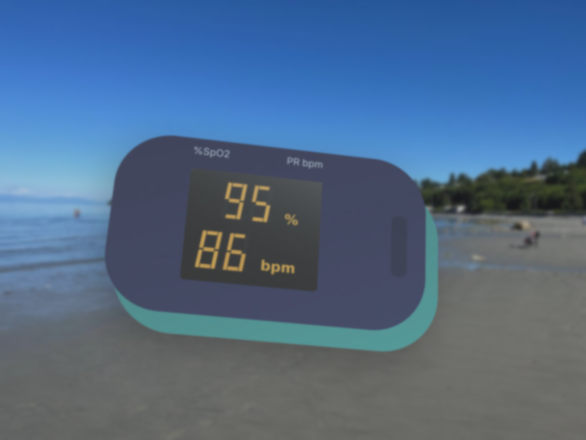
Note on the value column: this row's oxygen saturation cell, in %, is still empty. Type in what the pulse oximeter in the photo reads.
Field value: 95 %
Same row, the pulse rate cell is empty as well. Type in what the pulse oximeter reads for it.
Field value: 86 bpm
